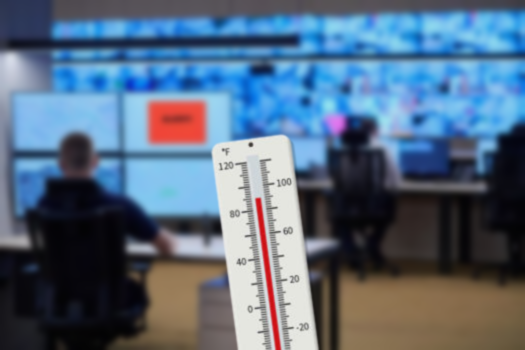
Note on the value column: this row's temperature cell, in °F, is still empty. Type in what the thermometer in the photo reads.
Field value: 90 °F
